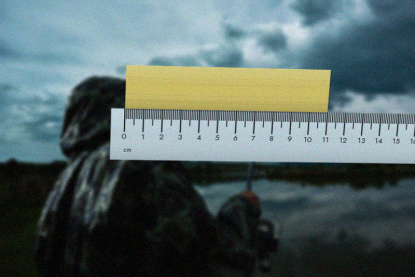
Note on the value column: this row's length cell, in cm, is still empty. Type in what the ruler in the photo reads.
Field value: 11 cm
